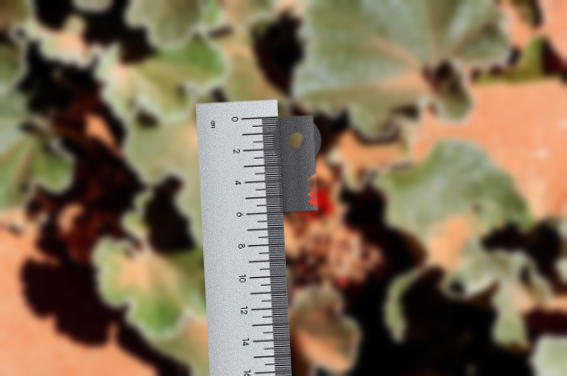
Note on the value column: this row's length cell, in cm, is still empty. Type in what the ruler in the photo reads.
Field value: 6 cm
